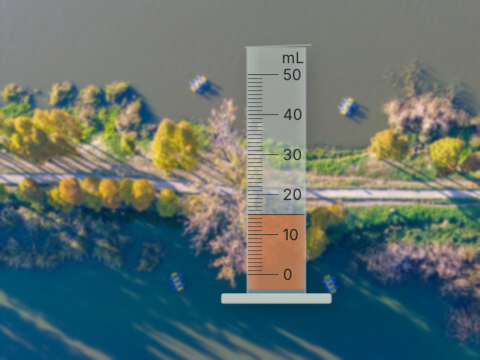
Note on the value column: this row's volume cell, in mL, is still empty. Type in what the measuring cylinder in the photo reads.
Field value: 15 mL
